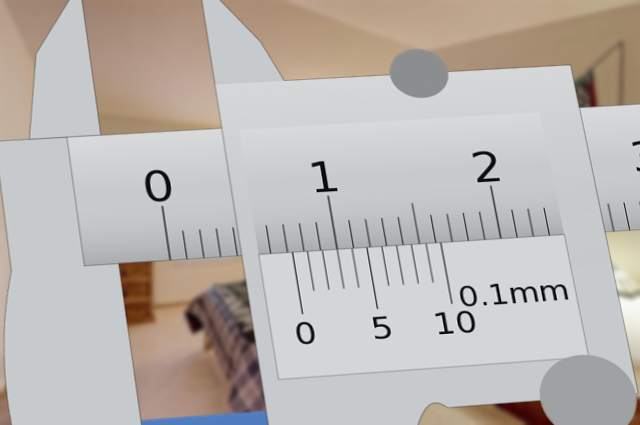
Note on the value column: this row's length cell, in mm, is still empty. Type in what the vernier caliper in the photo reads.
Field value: 7.3 mm
